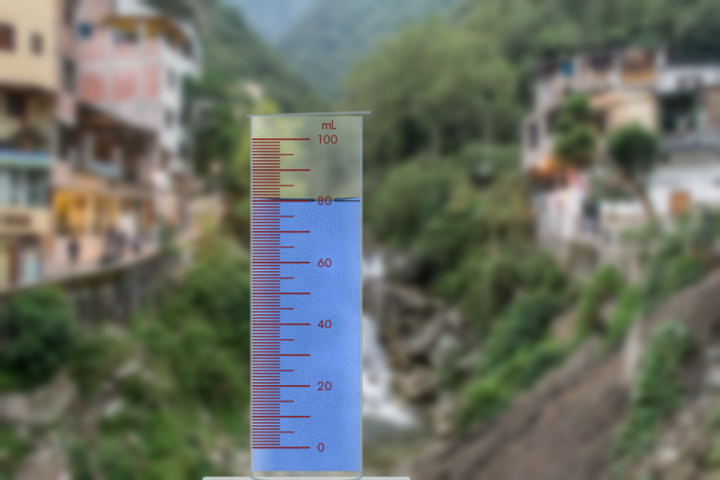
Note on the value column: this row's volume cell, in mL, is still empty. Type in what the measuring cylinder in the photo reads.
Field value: 80 mL
